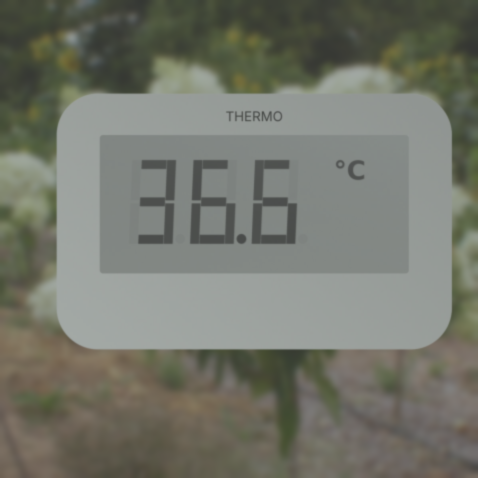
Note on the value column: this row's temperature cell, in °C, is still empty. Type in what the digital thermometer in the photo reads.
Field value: 36.6 °C
